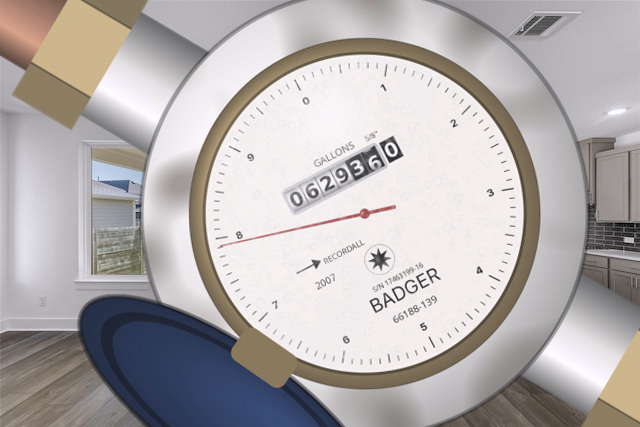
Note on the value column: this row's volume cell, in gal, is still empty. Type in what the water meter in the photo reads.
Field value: 629357.9 gal
